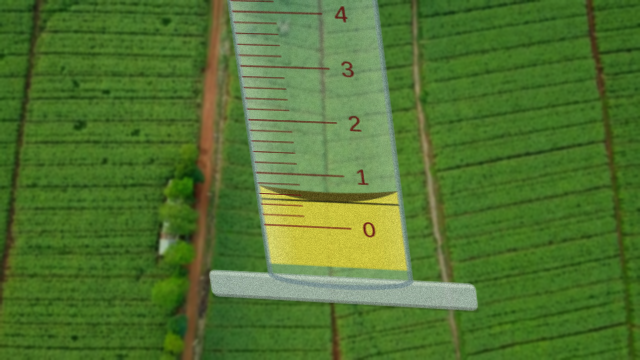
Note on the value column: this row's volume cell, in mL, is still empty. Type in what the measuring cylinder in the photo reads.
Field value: 0.5 mL
